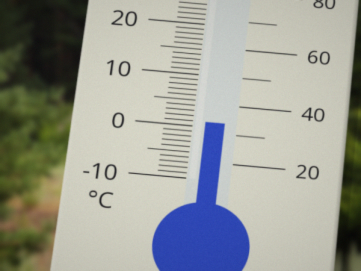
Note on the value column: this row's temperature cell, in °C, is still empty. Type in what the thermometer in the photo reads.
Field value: 1 °C
